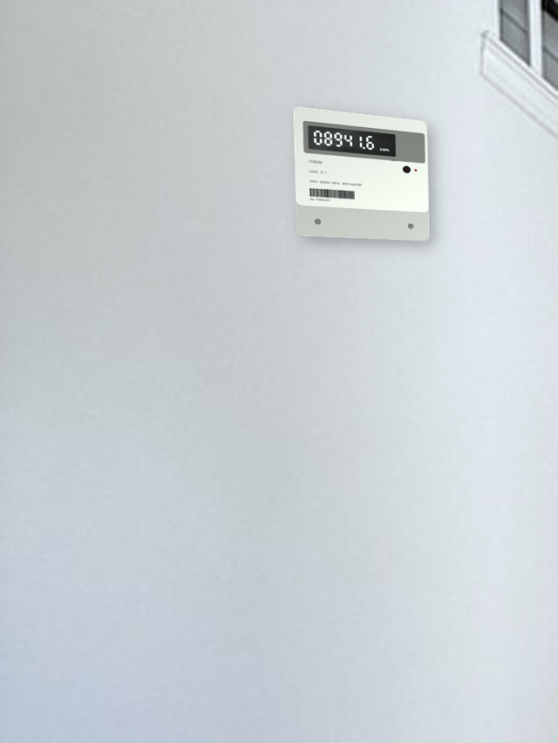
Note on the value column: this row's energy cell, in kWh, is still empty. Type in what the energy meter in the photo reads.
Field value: 8941.6 kWh
